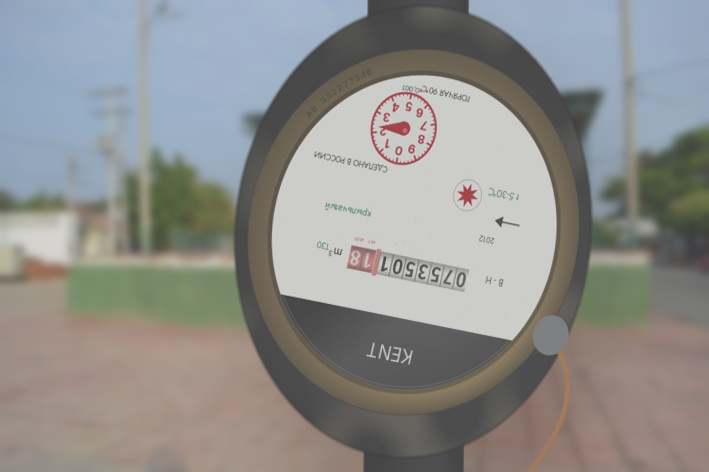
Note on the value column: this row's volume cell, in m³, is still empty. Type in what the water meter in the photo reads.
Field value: 753501.182 m³
